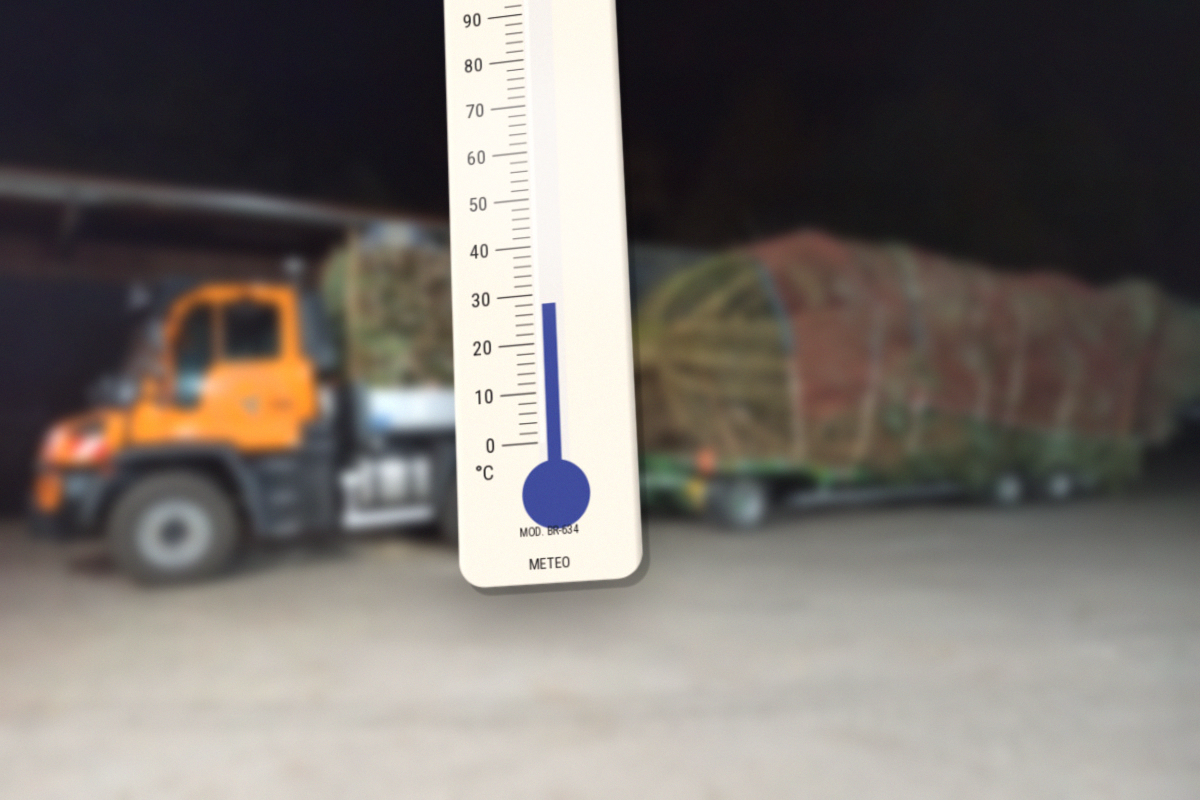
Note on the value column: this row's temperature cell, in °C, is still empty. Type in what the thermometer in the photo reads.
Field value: 28 °C
